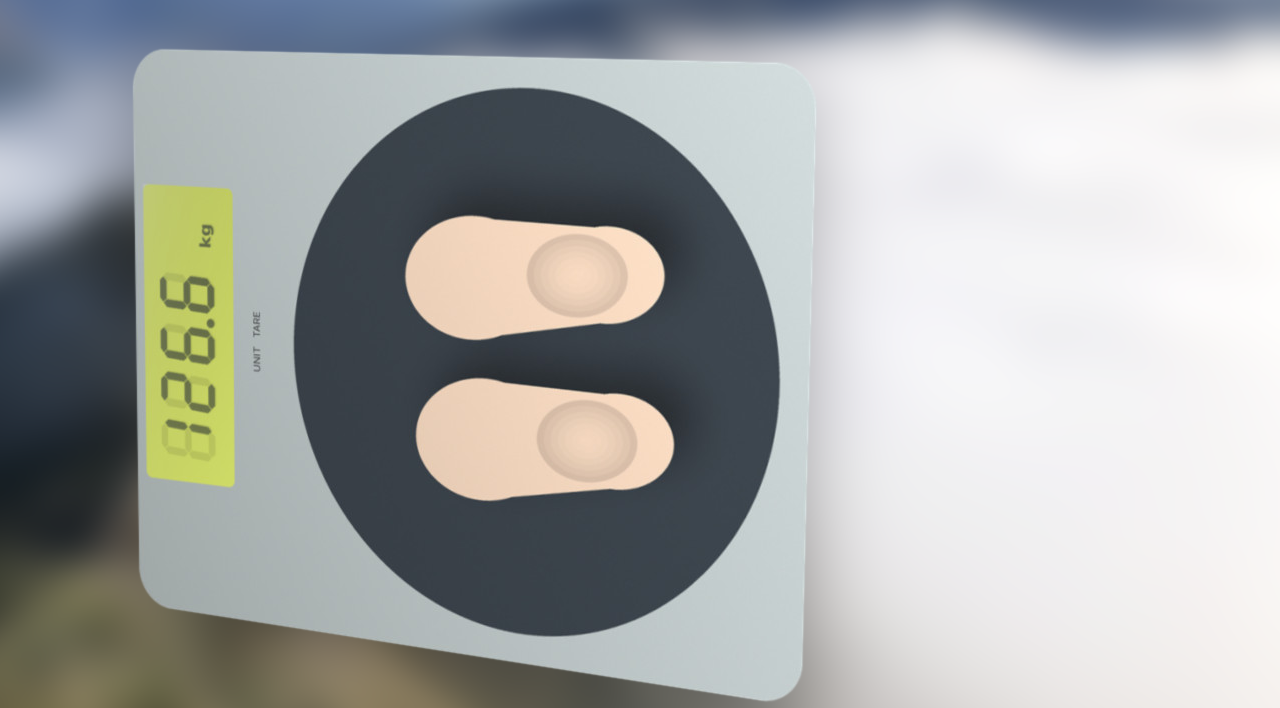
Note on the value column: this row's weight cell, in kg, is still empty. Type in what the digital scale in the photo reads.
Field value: 126.6 kg
